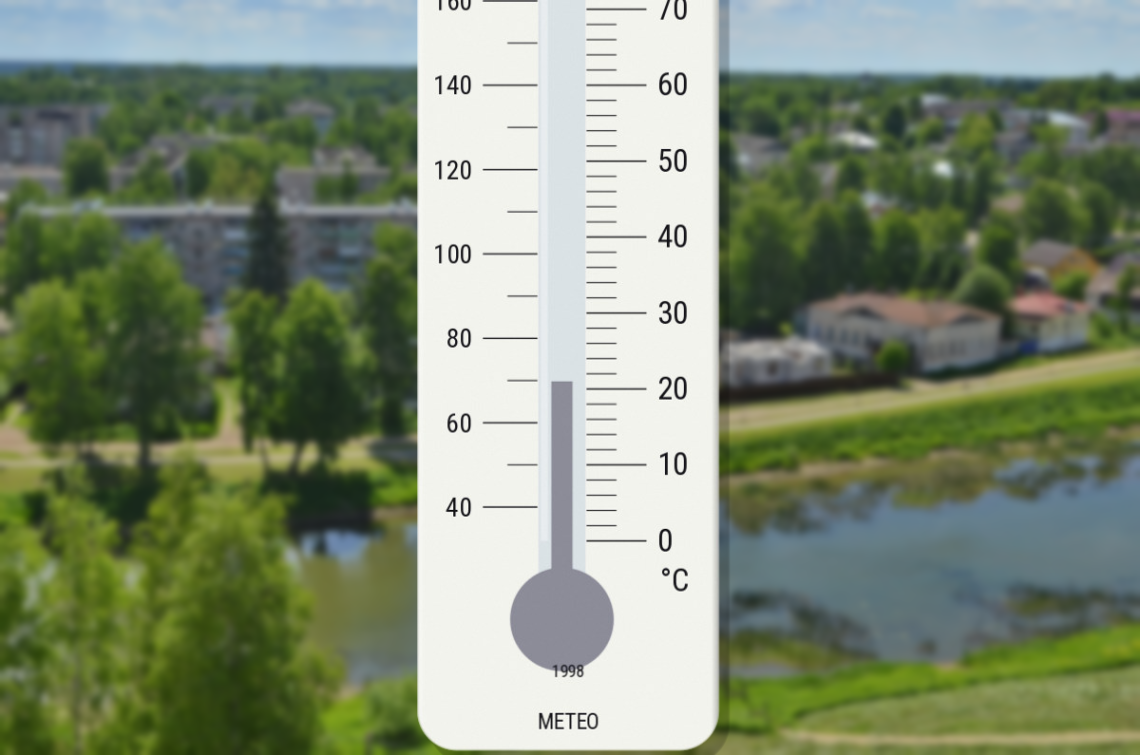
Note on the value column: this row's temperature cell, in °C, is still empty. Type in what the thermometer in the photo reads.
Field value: 21 °C
